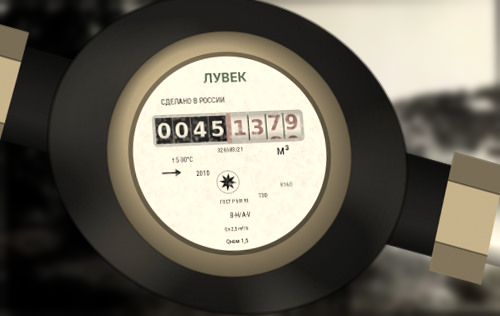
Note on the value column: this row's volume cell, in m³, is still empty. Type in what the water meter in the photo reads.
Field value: 45.1379 m³
